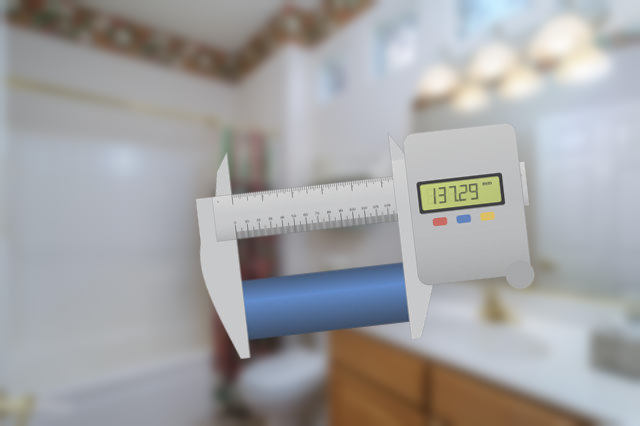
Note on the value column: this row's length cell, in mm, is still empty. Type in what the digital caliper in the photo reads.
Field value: 137.29 mm
